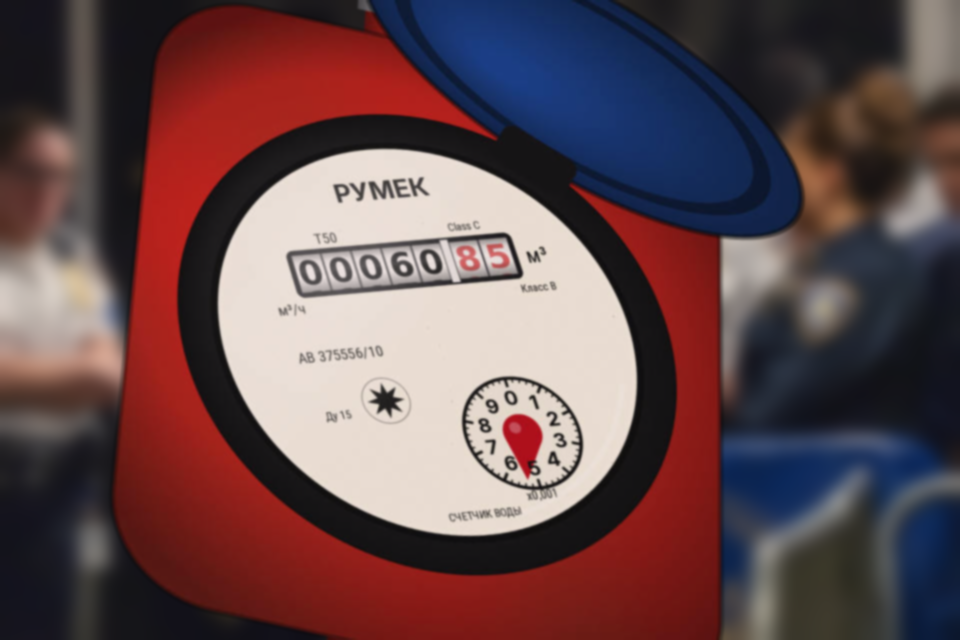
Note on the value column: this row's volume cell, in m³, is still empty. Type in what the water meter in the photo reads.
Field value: 60.855 m³
